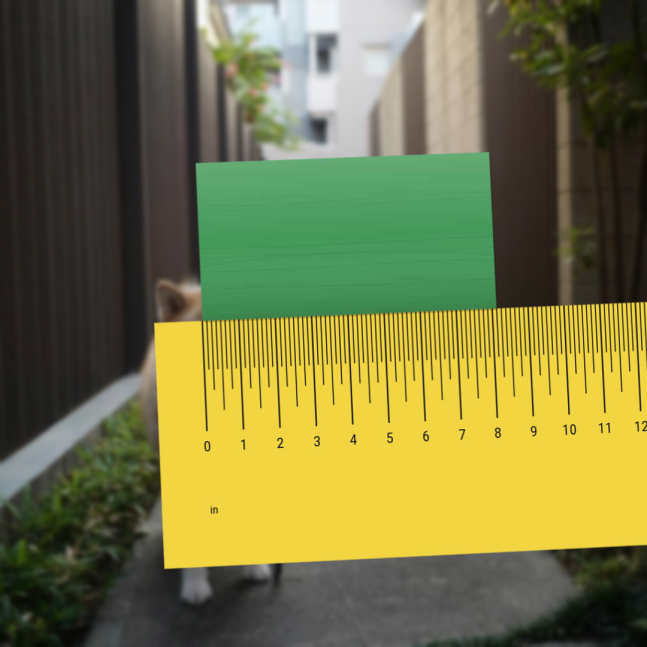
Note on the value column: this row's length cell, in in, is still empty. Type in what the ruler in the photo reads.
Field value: 8.125 in
